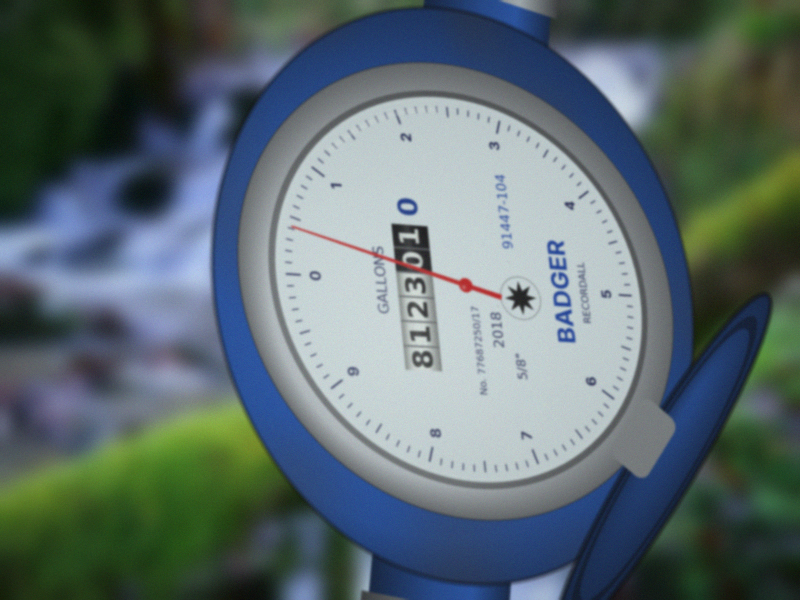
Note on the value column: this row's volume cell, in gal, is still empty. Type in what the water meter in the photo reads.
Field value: 8123010.4 gal
